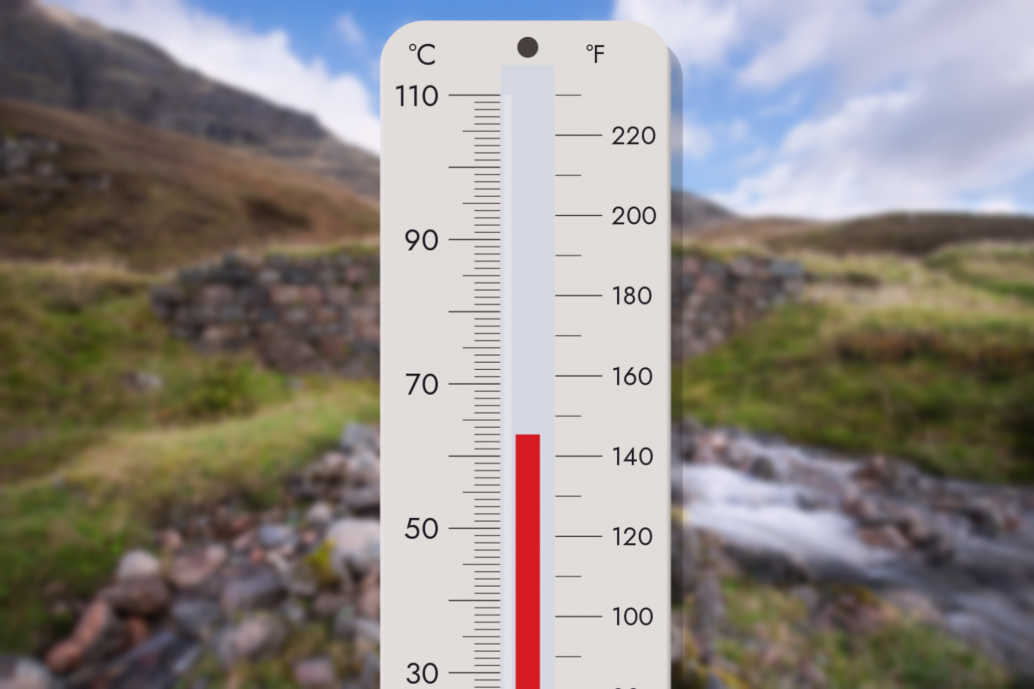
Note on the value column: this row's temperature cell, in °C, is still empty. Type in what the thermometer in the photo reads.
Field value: 63 °C
